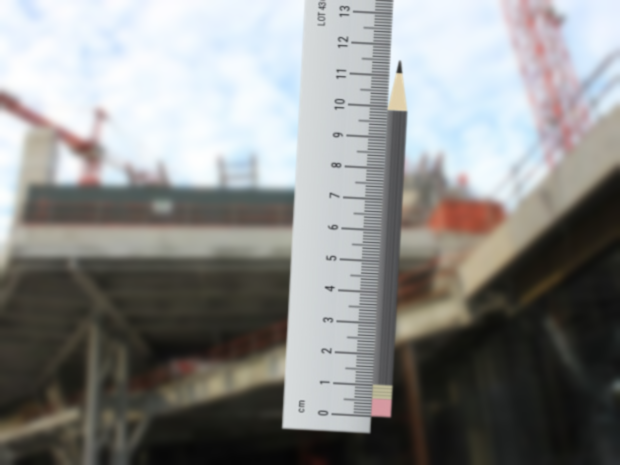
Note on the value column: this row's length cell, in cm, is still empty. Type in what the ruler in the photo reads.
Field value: 11.5 cm
